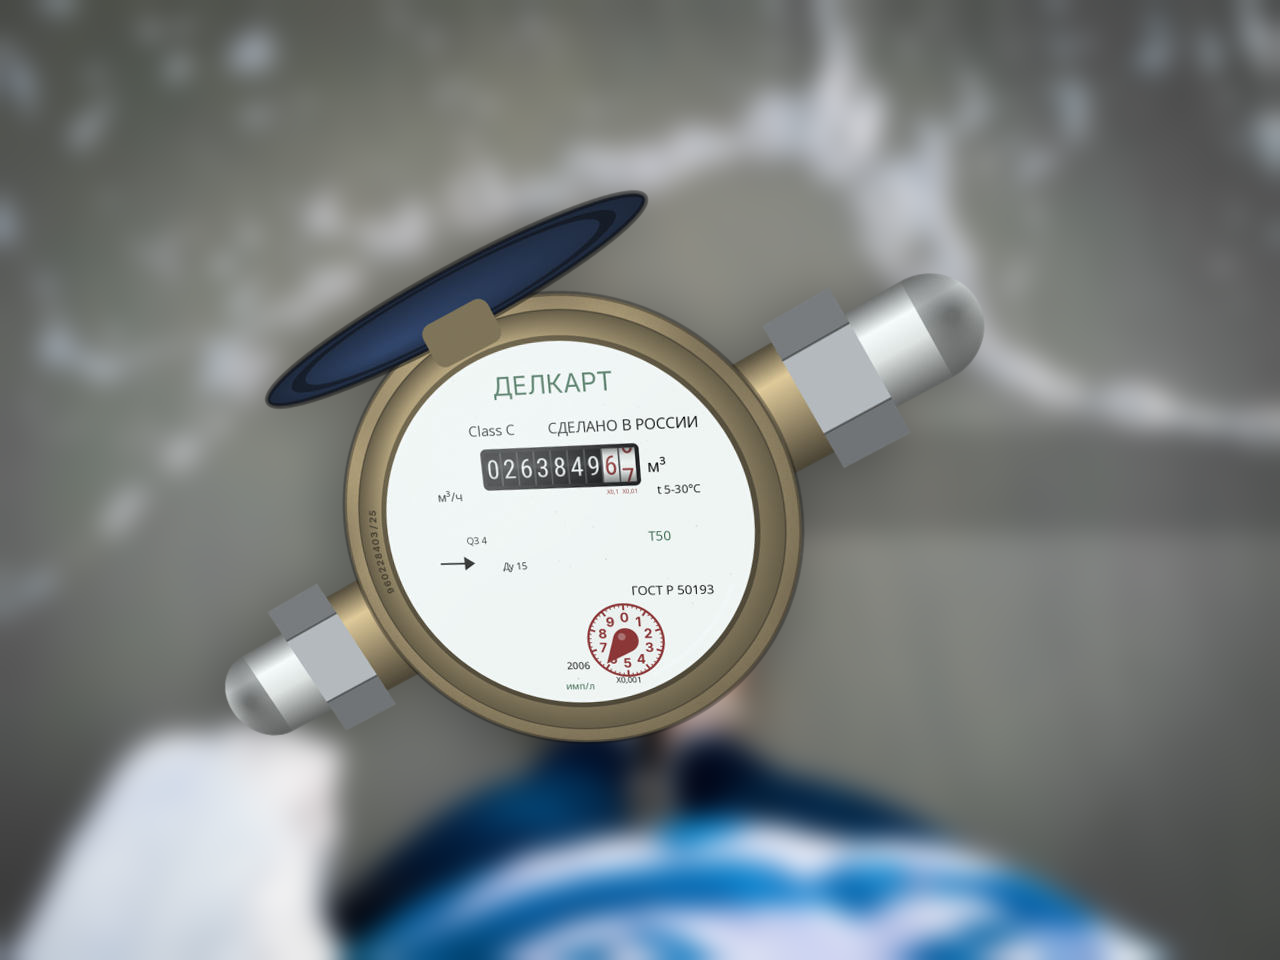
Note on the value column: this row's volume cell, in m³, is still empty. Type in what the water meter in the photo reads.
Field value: 263849.666 m³
